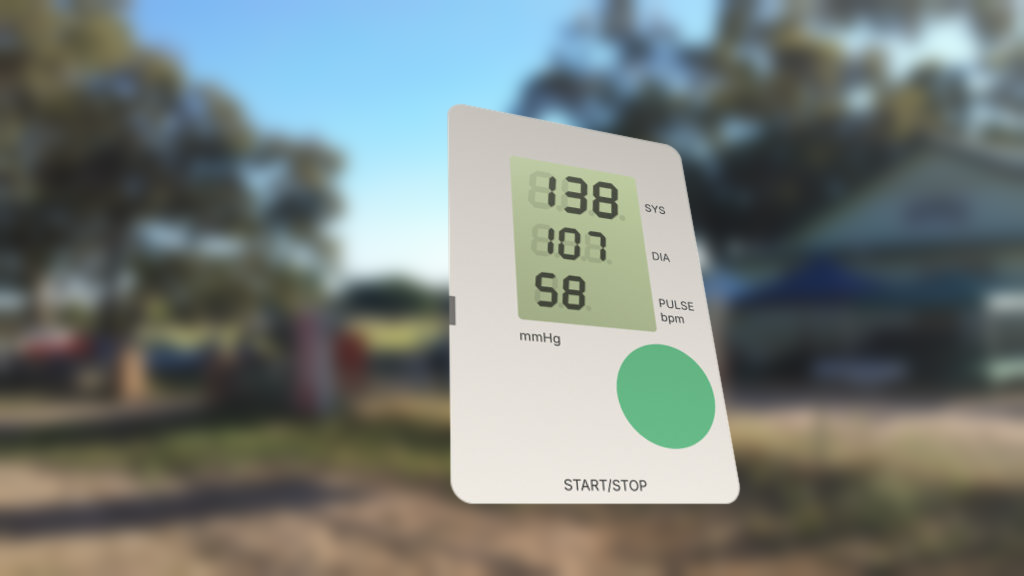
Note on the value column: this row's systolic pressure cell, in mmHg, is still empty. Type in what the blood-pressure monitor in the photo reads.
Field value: 138 mmHg
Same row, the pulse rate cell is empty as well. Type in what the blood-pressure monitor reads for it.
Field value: 58 bpm
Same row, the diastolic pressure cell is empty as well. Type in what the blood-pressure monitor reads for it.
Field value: 107 mmHg
